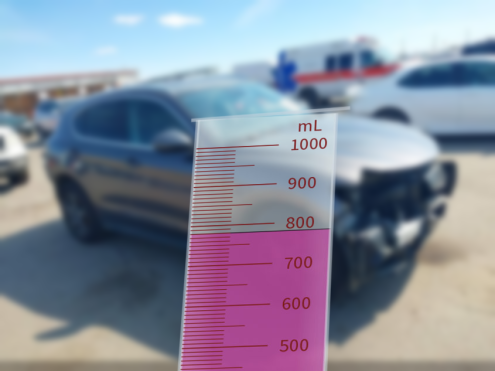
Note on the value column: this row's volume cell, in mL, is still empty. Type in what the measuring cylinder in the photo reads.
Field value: 780 mL
